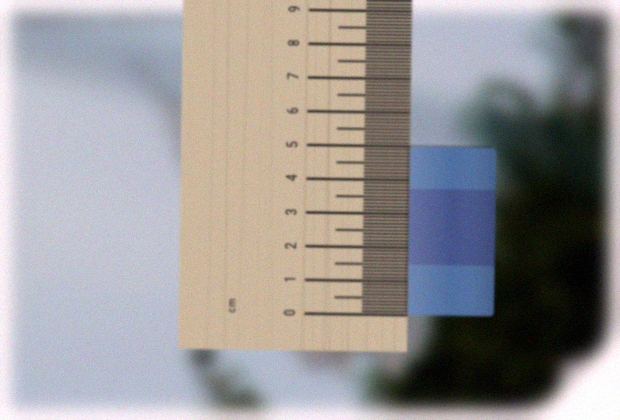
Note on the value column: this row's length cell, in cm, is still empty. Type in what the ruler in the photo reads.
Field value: 5 cm
